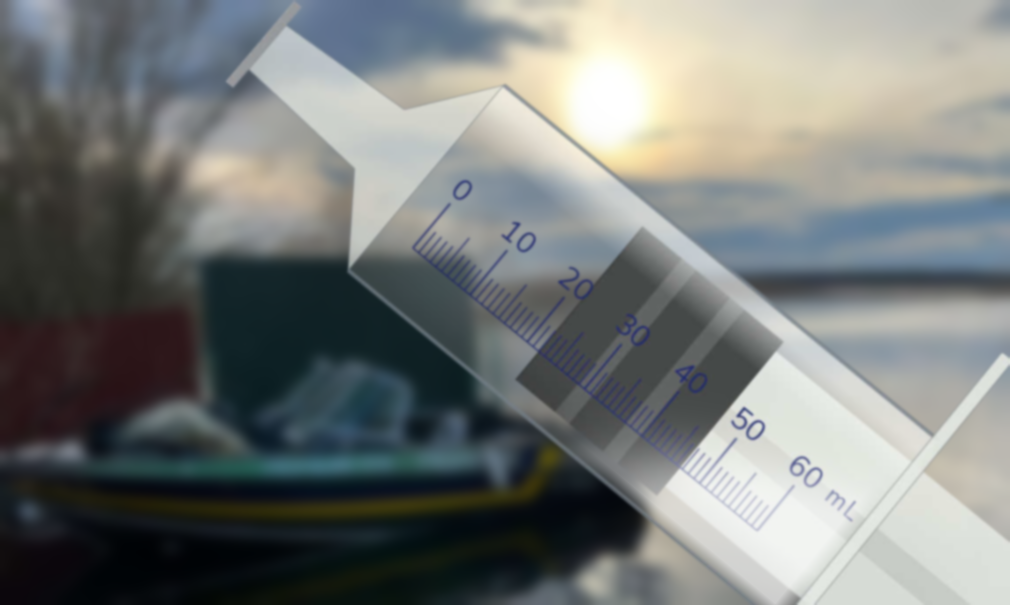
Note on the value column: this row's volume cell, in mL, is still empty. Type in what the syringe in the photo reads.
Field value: 22 mL
